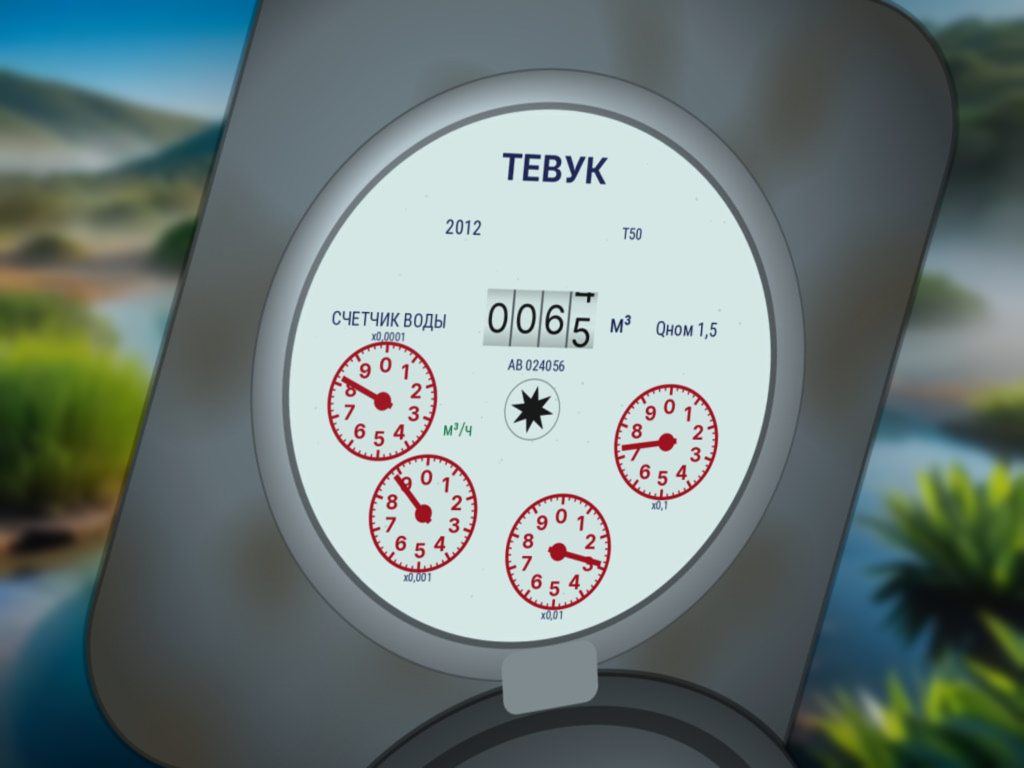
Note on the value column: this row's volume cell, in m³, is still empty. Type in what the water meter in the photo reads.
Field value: 64.7288 m³
